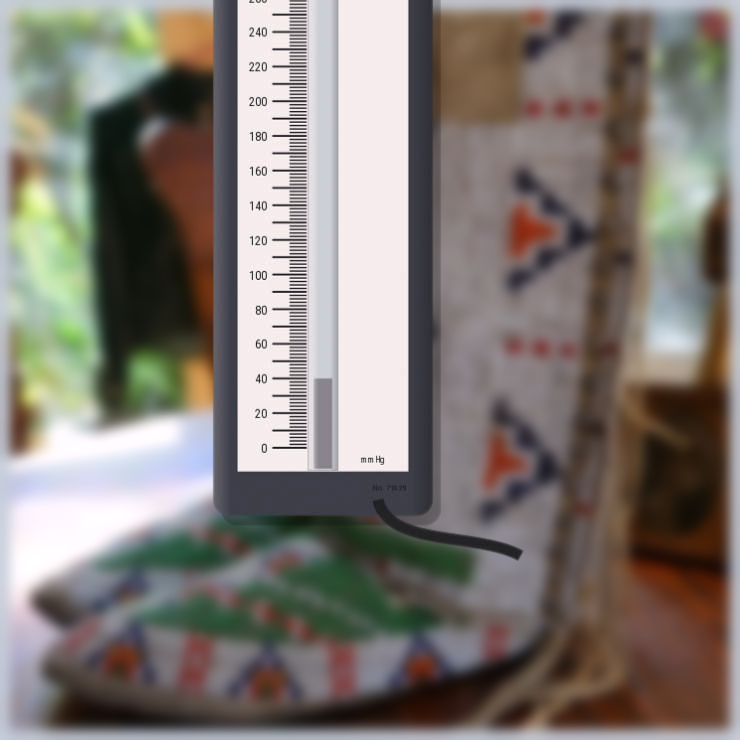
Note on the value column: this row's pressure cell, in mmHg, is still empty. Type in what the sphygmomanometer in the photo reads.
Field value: 40 mmHg
